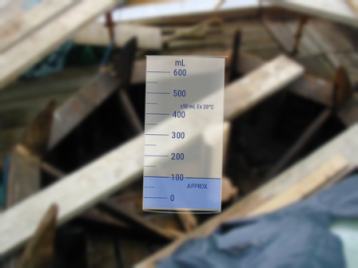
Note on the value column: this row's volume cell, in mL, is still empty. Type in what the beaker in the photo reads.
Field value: 100 mL
